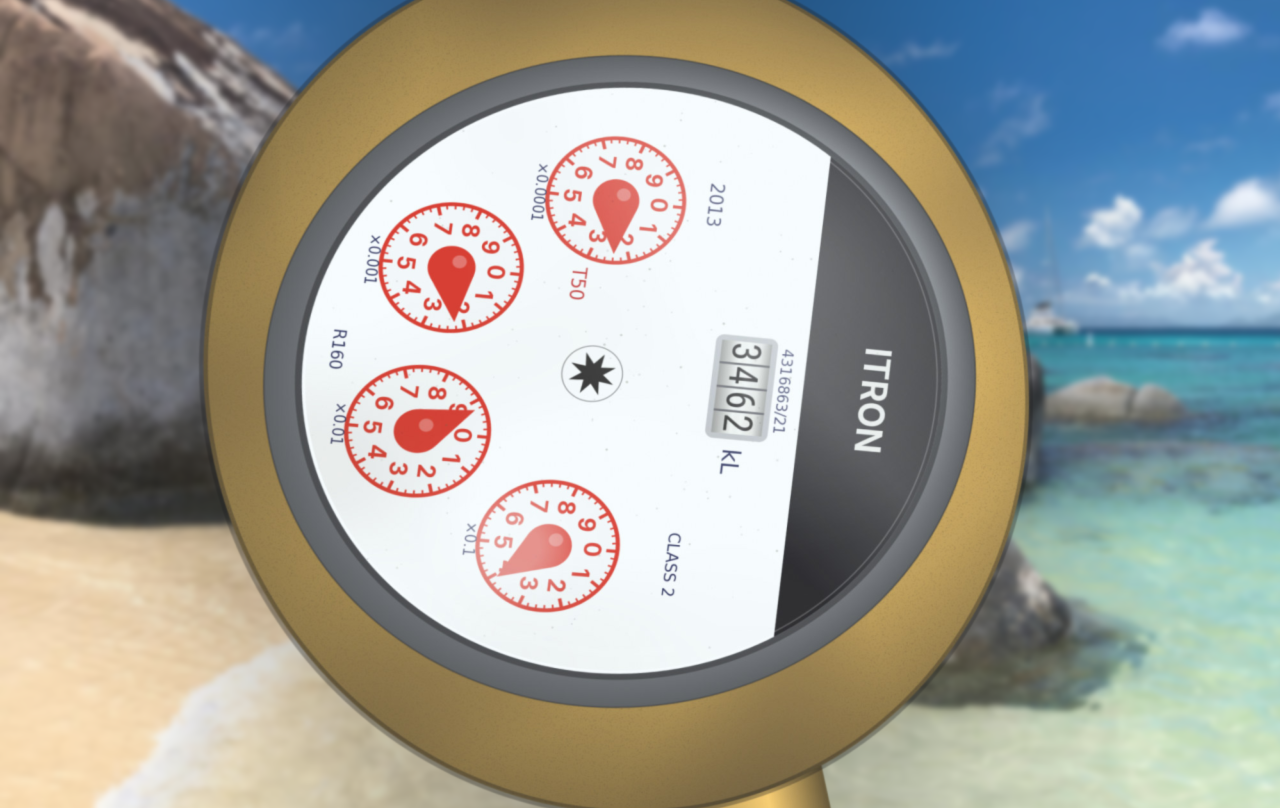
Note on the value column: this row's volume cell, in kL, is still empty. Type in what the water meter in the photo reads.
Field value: 3462.3922 kL
